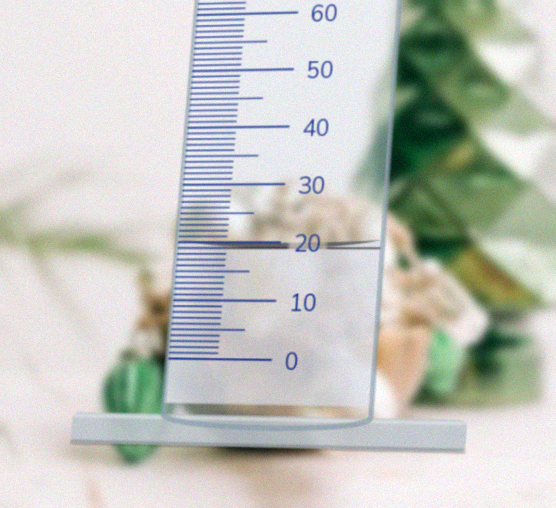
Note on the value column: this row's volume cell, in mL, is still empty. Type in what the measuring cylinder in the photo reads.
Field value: 19 mL
